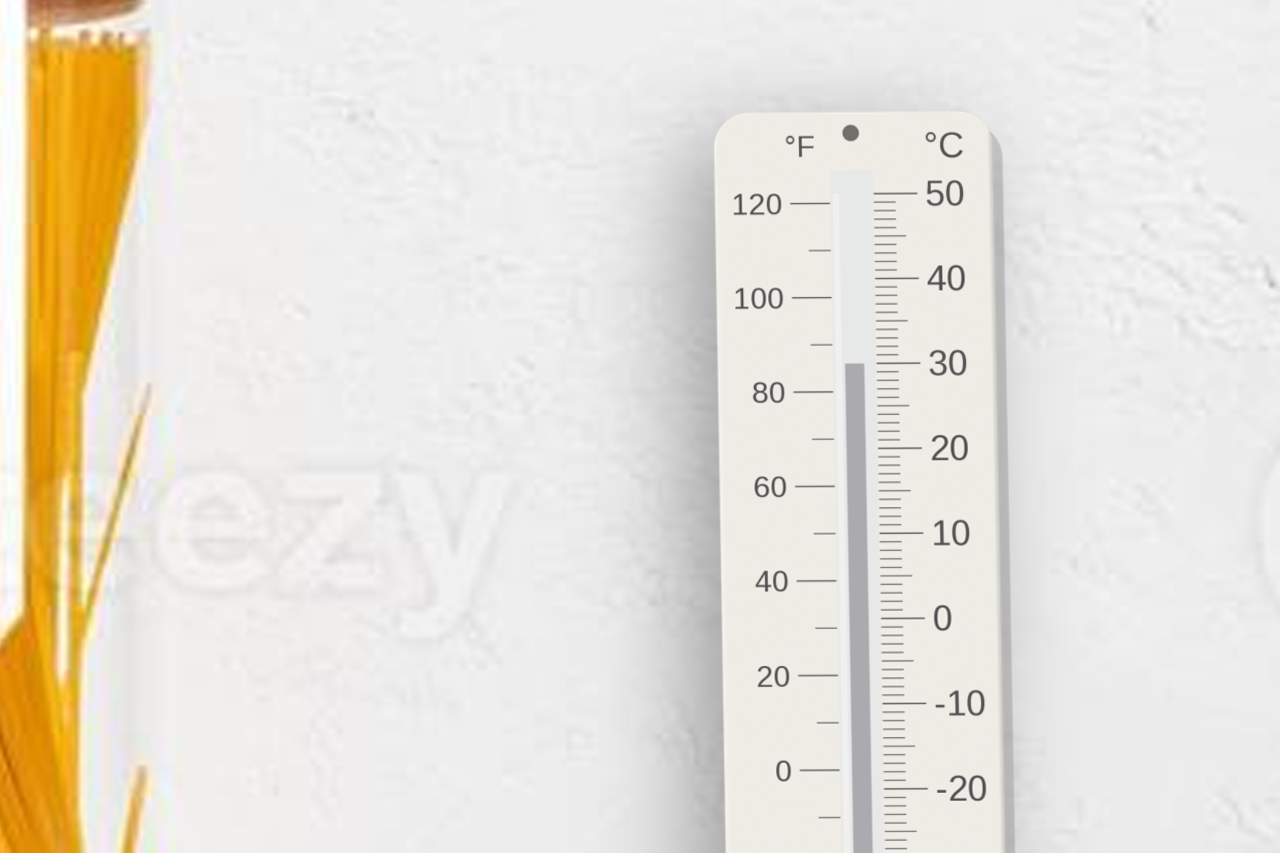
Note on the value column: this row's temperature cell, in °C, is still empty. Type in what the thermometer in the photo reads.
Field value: 30 °C
